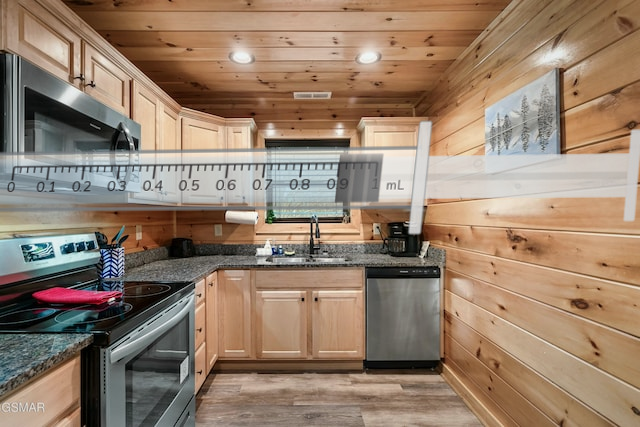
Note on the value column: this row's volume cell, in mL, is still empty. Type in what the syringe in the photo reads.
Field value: 0.9 mL
